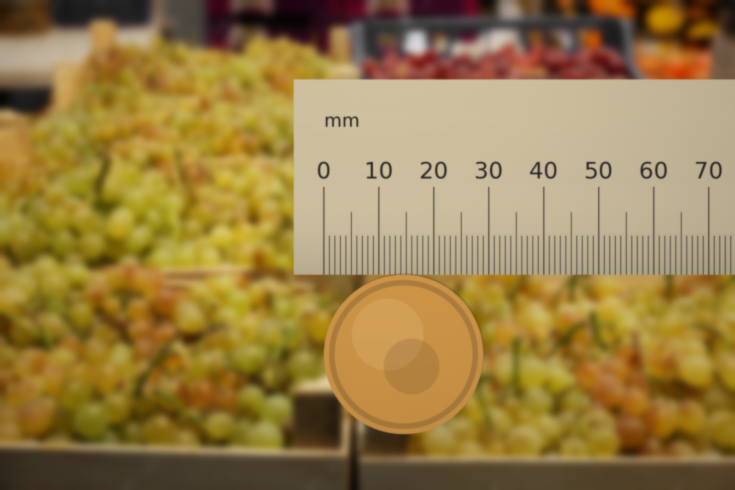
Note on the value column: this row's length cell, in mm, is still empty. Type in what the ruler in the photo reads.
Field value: 29 mm
